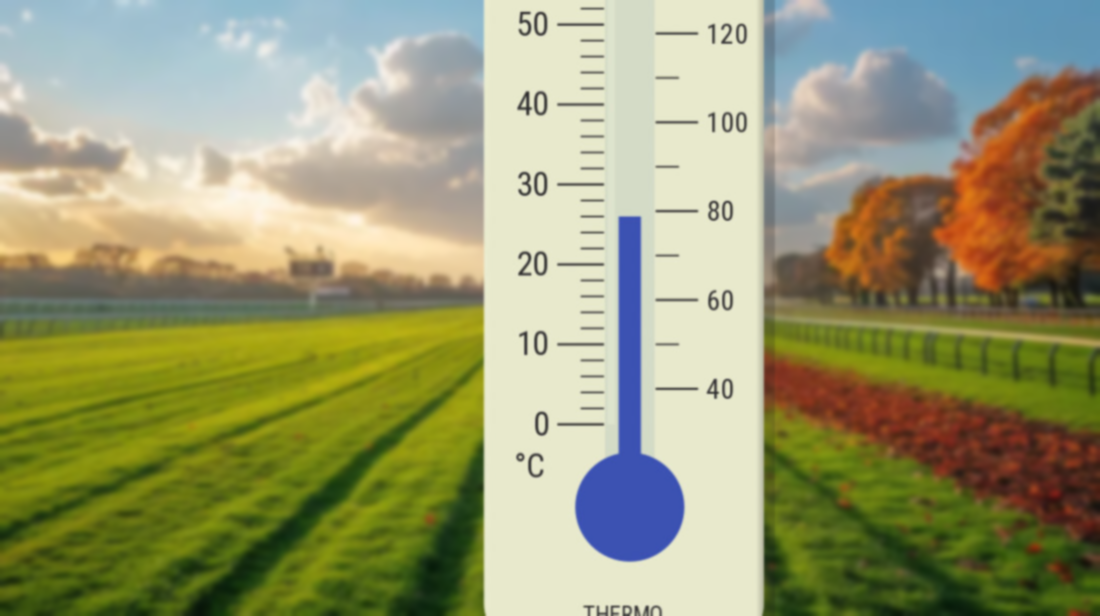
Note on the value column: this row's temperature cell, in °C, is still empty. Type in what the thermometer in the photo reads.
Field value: 26 °C
